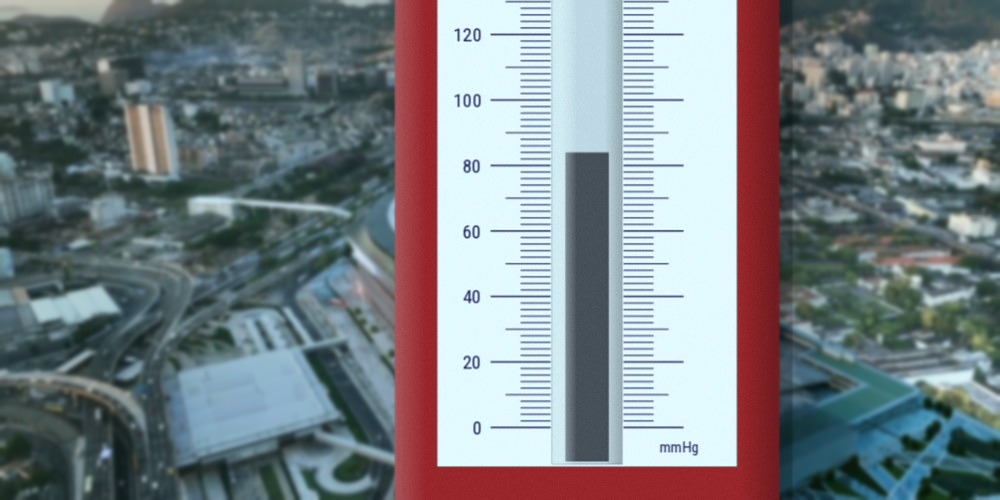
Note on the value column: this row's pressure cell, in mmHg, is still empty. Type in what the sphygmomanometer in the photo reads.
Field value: 84 mmHg
